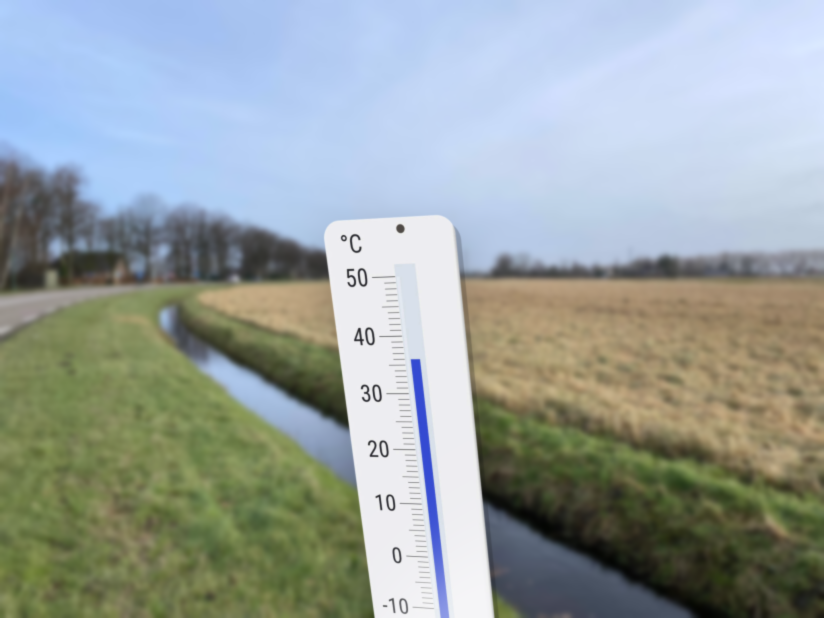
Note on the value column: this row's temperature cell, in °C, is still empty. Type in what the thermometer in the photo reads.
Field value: 36 °C
